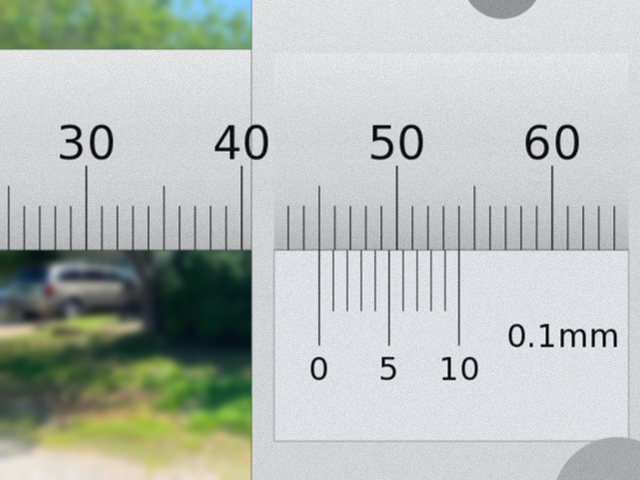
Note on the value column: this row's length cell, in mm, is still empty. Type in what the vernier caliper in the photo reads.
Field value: 45.0 mm
